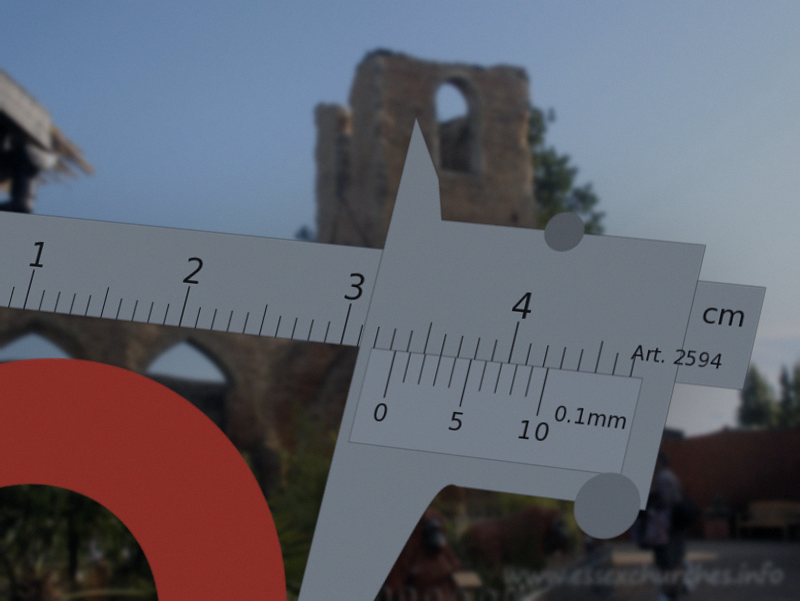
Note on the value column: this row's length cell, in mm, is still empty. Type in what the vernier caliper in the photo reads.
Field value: 33.3 mm
